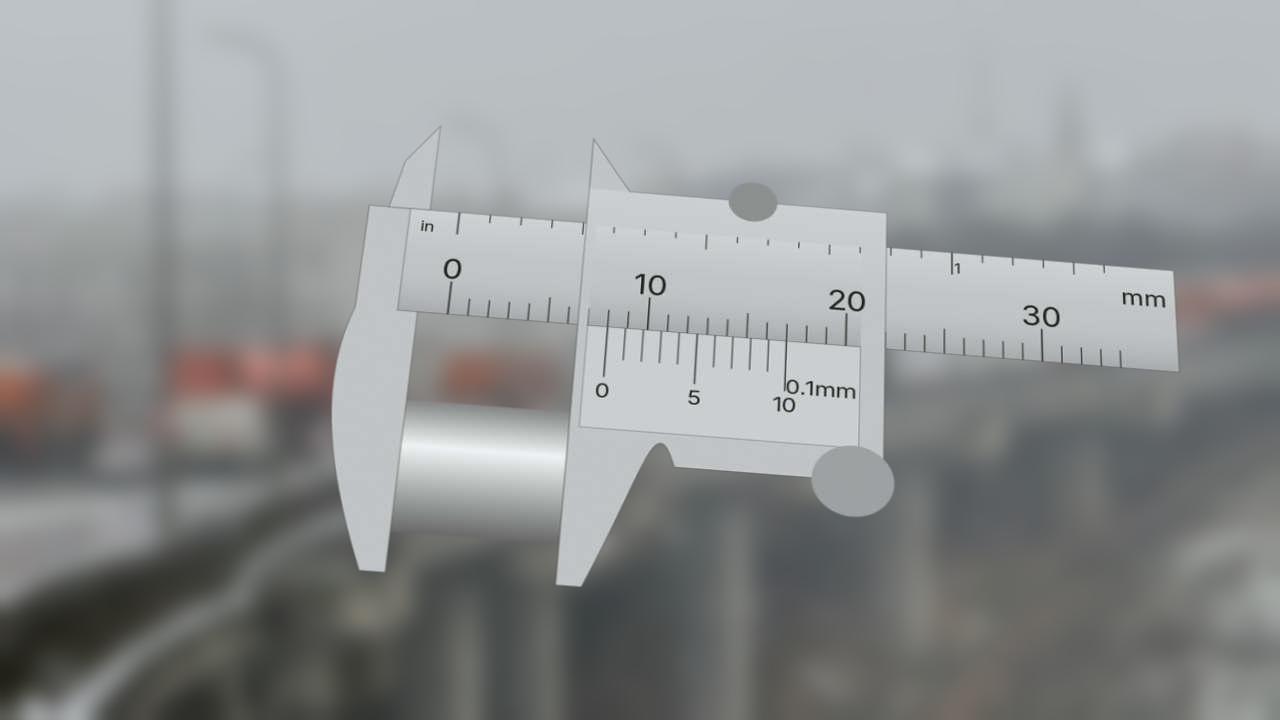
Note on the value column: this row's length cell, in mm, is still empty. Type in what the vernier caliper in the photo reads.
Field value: 8.0 mm
